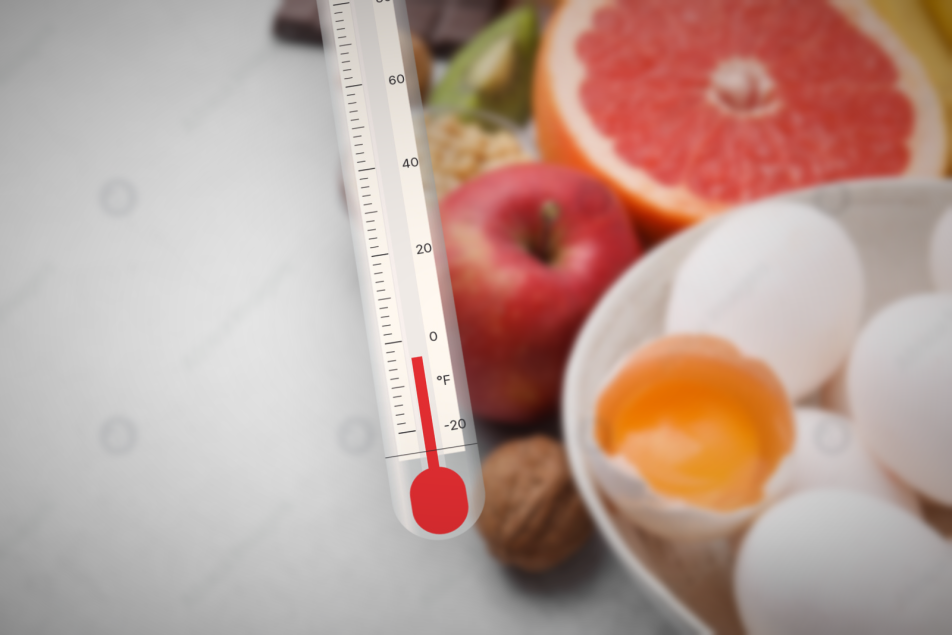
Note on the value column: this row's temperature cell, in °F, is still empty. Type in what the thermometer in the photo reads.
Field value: -4 °F
